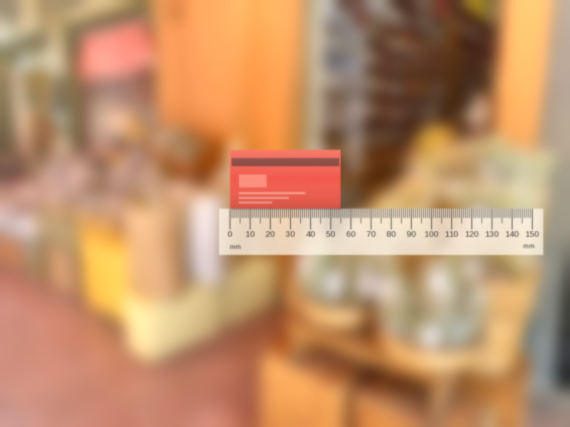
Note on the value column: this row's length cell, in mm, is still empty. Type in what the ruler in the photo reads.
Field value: 55 mm
